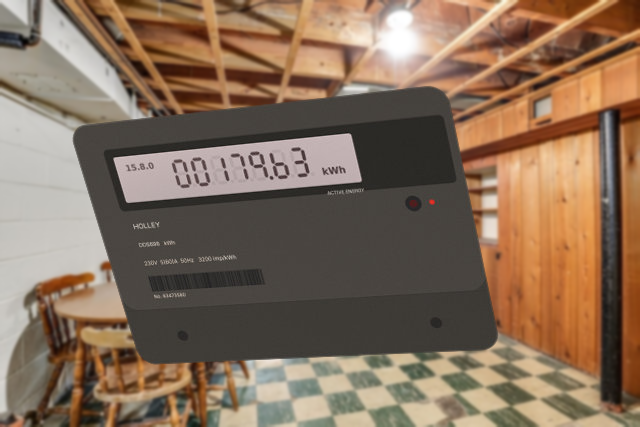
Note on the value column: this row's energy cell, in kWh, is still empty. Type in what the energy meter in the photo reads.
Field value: 179.63 kWh
